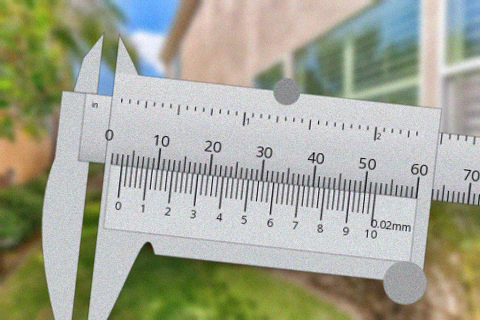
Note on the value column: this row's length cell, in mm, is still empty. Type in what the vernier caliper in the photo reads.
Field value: 3.0 mm
